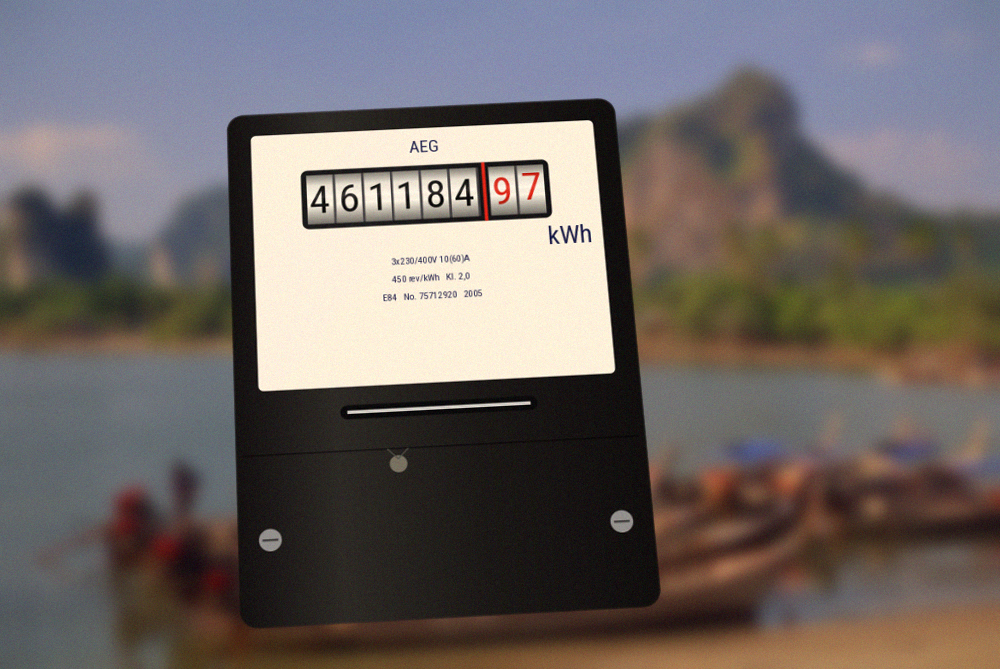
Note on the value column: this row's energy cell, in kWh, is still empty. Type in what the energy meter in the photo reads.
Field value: 461184.97 kWh
